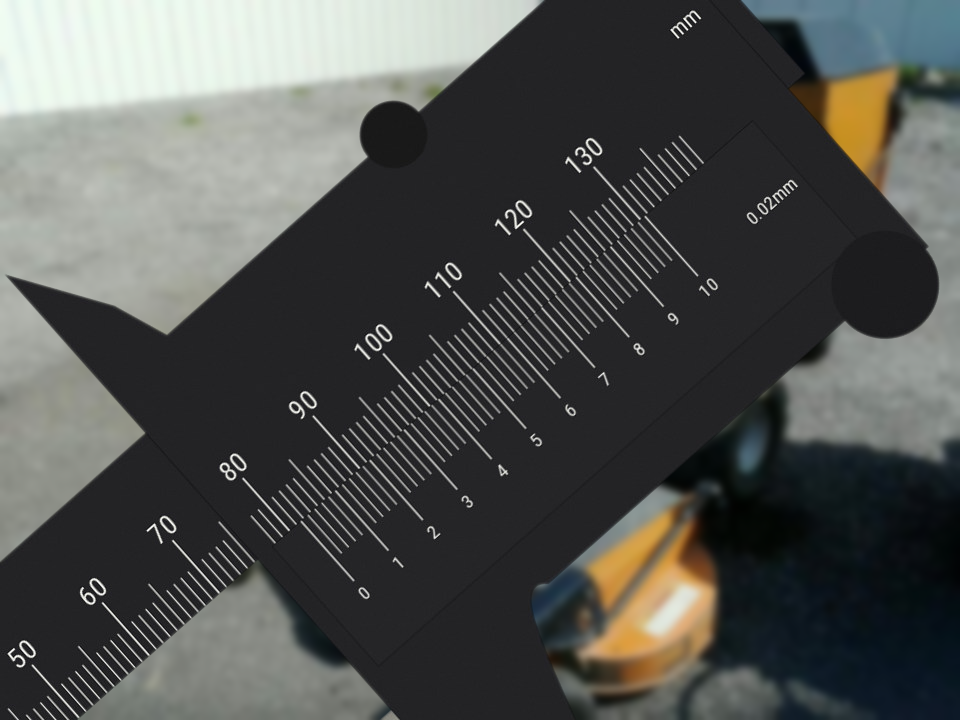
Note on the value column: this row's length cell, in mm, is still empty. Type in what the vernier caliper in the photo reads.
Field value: 81.6 mm
